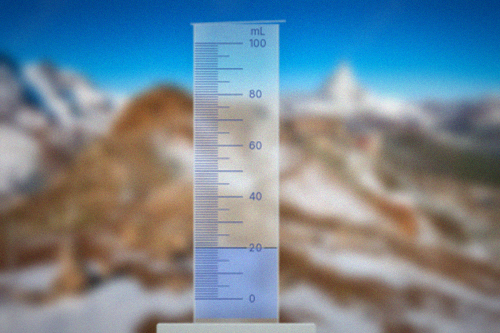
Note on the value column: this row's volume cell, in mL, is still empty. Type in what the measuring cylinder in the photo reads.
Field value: 20 mL
